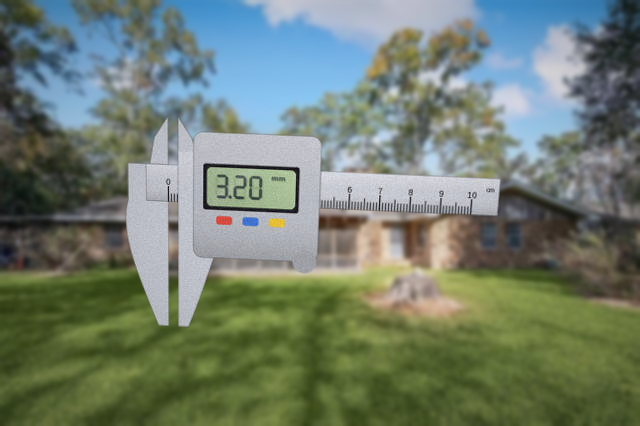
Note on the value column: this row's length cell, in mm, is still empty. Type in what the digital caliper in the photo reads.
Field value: 3.20 mm
